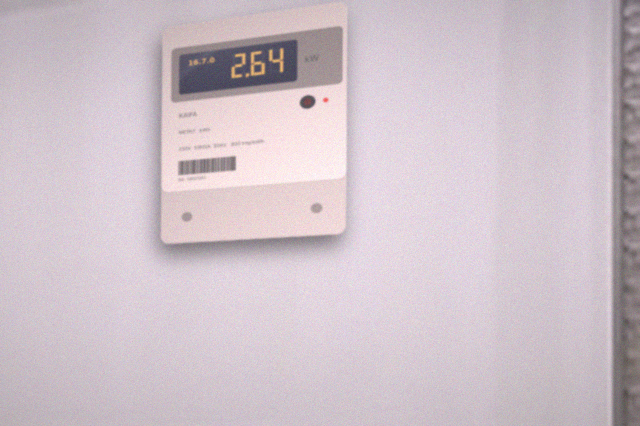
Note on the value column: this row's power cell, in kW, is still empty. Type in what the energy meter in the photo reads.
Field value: 2.64 kW
